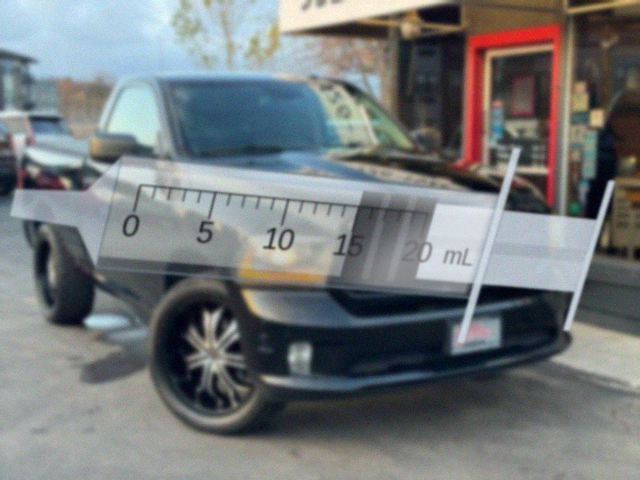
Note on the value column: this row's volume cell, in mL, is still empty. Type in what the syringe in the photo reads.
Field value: 15 mL
